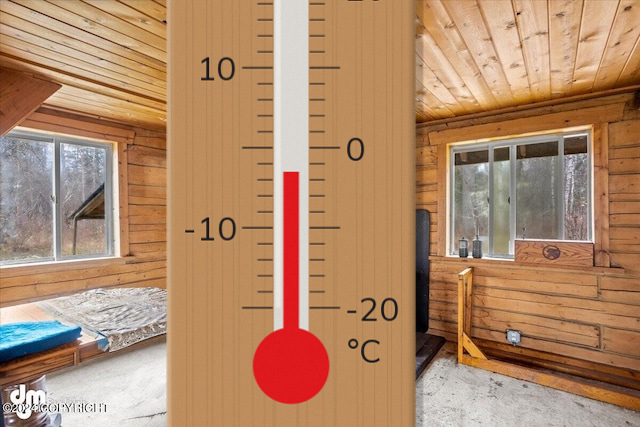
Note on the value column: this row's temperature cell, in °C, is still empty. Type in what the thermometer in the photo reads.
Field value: -3 °C
